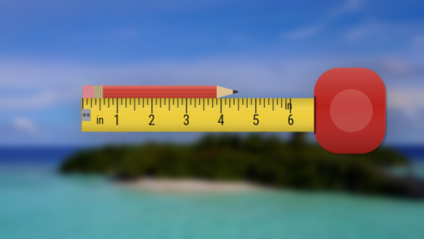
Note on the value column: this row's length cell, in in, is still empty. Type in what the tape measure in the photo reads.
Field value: 4.5 in
